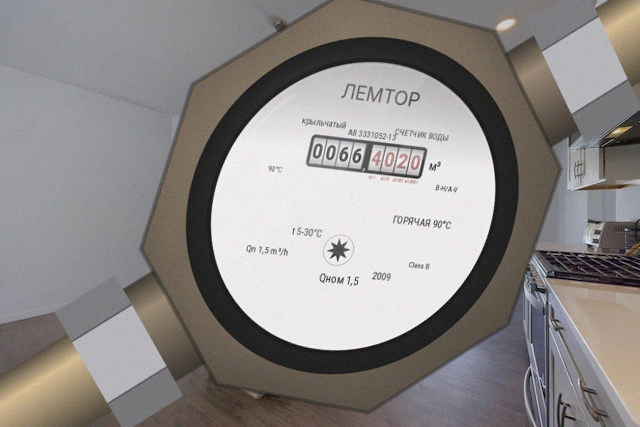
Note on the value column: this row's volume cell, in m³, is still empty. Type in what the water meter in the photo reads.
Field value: 66.4020 m³
